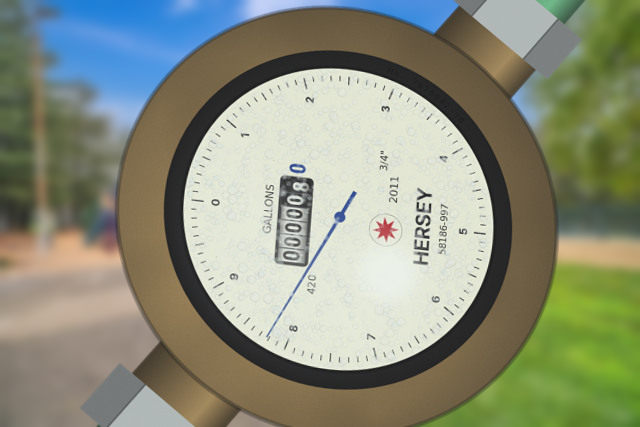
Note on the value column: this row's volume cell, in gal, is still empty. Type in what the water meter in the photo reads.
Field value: 78.2 gal
